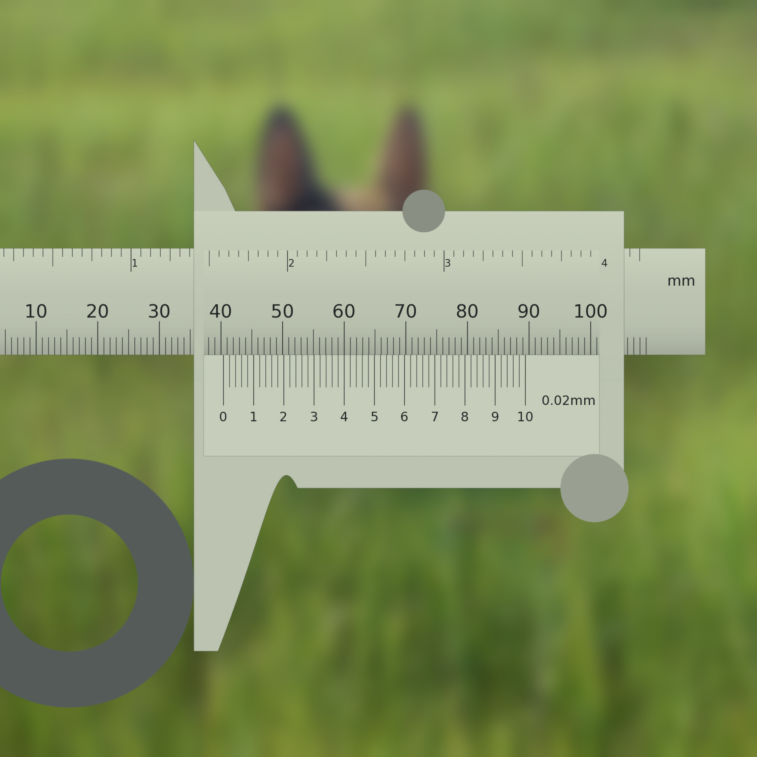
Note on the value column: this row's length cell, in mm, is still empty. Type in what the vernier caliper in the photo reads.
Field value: 40.4 mm
